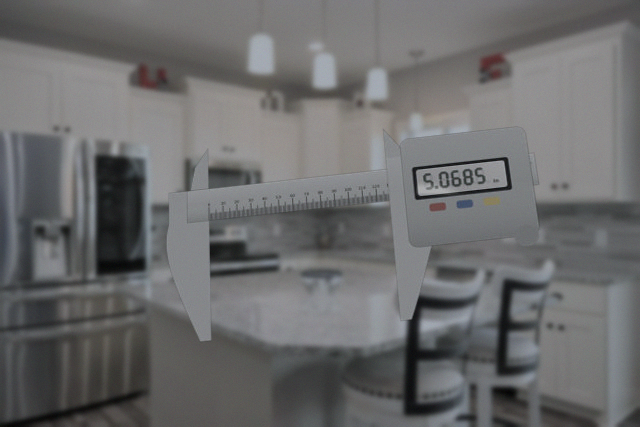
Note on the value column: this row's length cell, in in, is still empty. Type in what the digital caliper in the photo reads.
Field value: 5.0685 in
